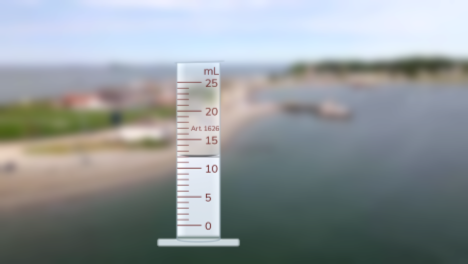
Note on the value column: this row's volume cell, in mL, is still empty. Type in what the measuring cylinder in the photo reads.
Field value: 12 mL
